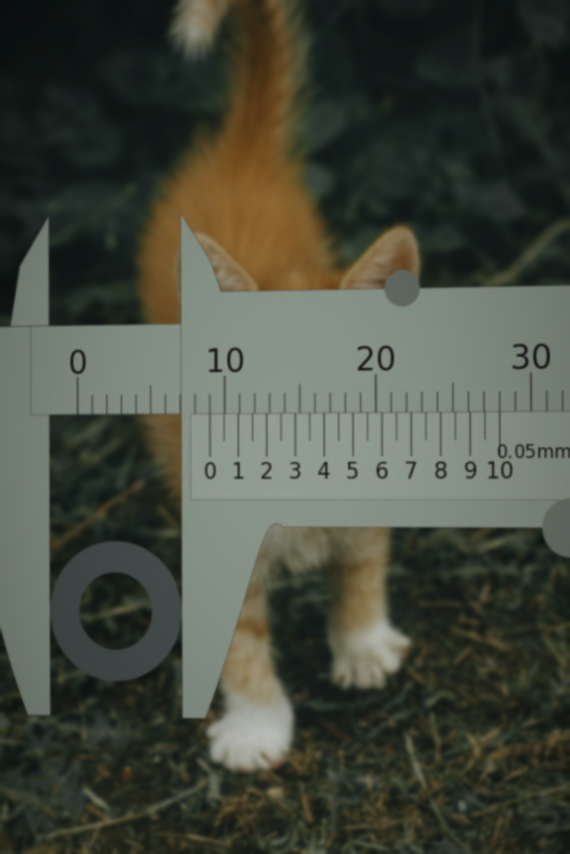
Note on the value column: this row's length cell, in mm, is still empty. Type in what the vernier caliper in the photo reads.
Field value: 9.0 mm
